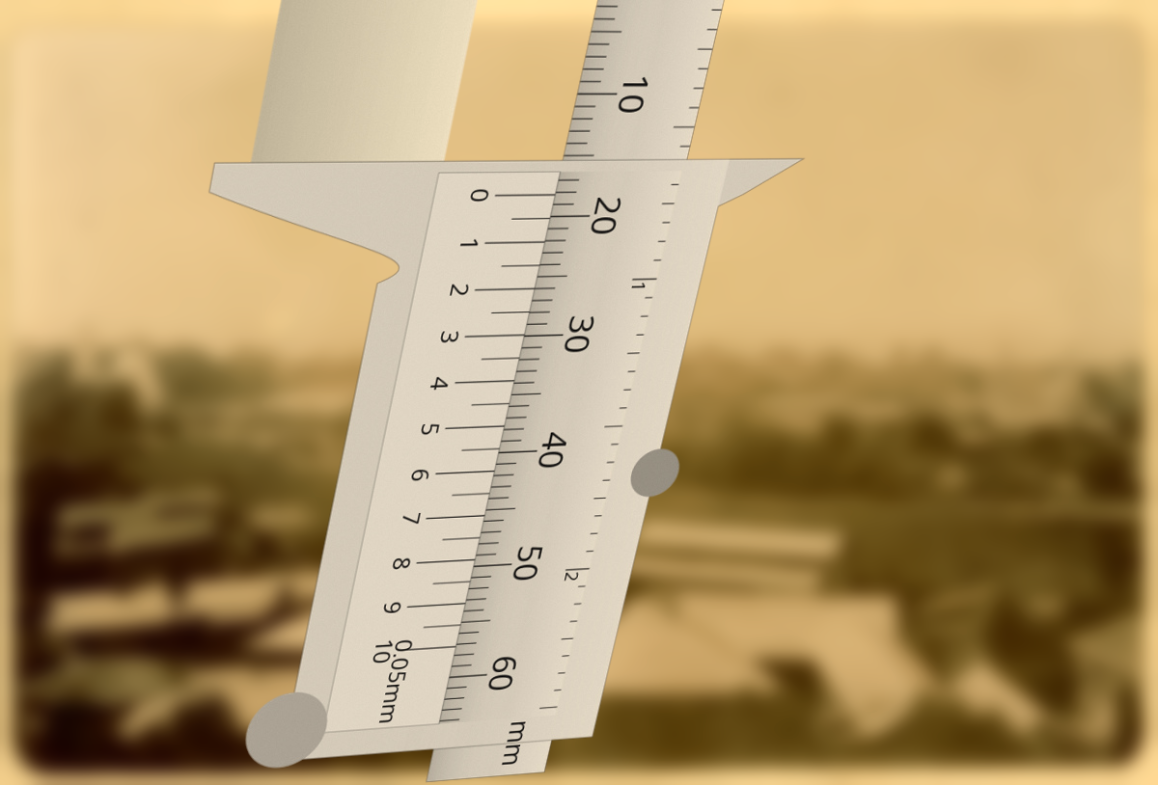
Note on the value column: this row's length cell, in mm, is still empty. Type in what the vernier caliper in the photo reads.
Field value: 18.2 mm
